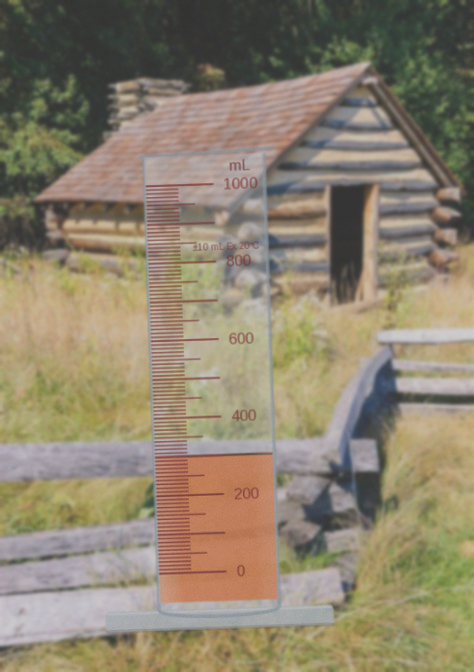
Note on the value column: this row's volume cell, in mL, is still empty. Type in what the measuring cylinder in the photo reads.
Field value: 300 mL
